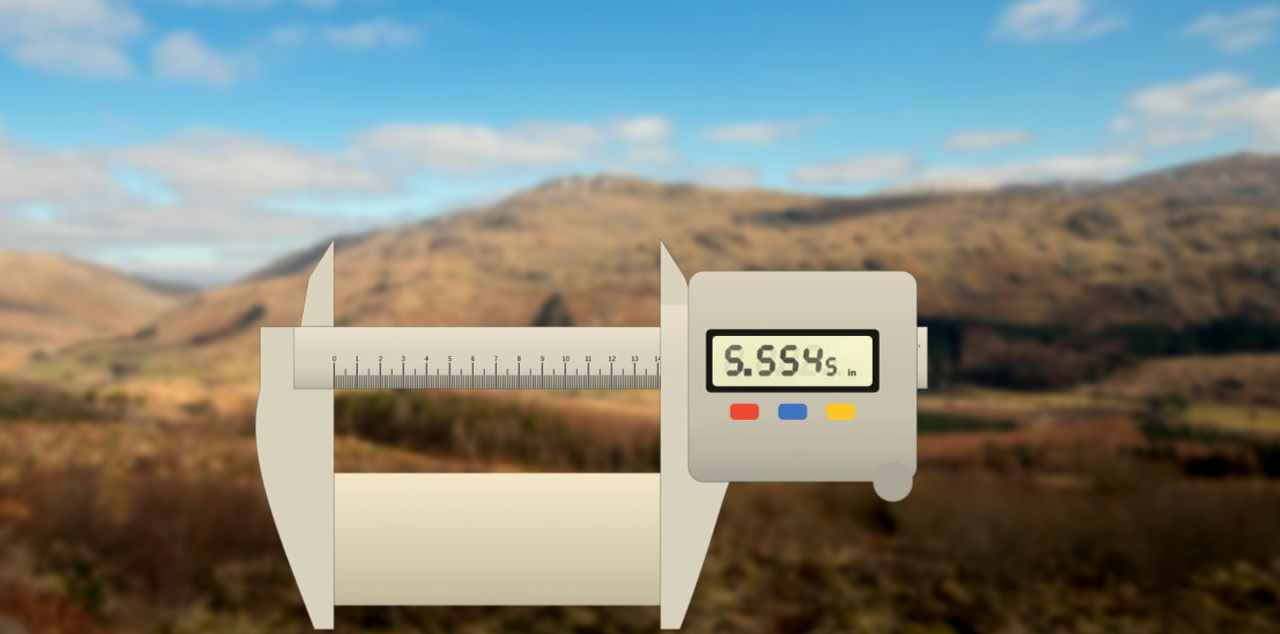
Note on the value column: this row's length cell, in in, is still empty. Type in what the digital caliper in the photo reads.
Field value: 5.5545 in
